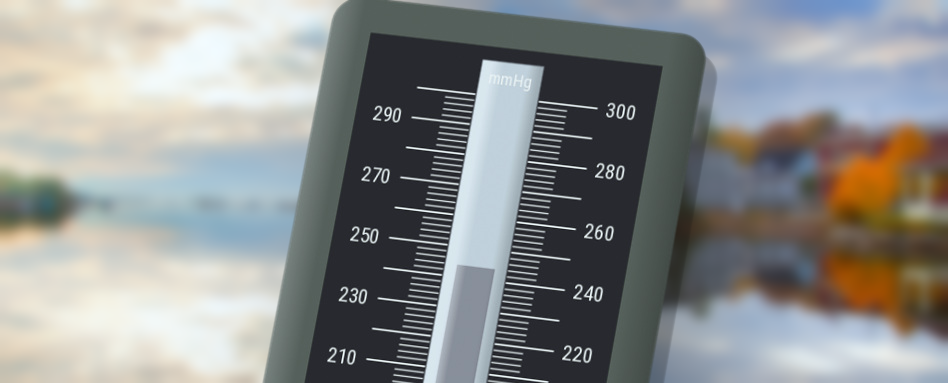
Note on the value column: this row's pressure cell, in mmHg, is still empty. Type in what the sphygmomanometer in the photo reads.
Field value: 244 mmHg
